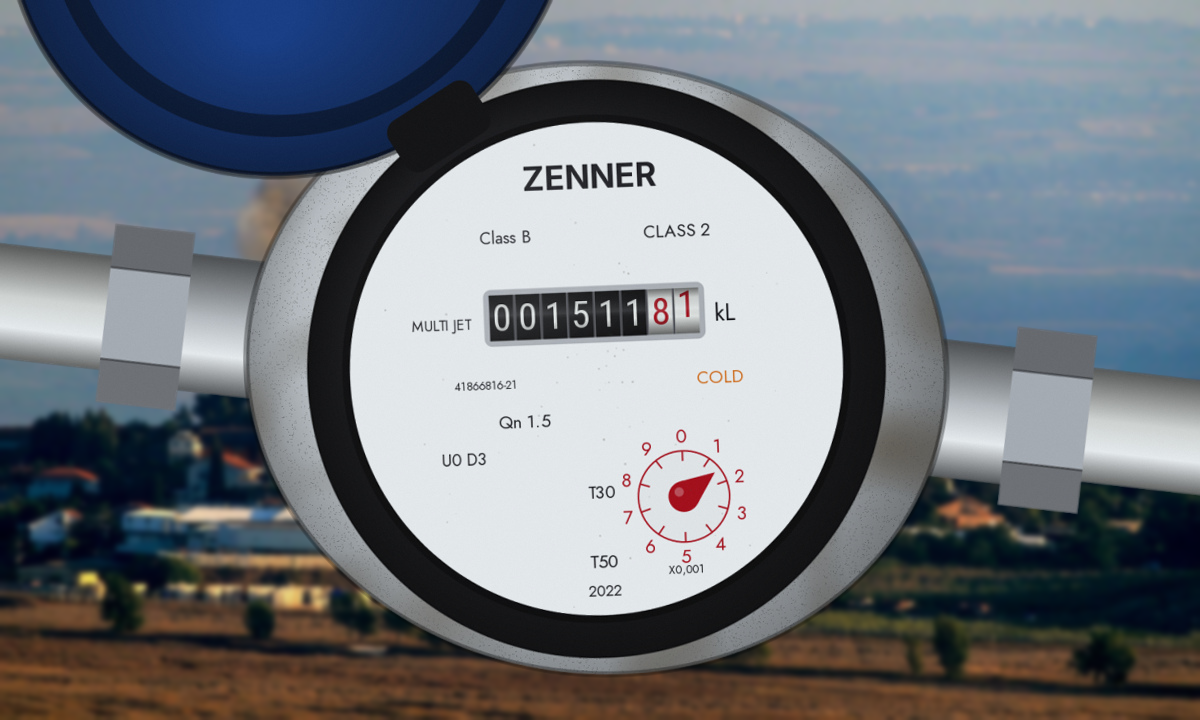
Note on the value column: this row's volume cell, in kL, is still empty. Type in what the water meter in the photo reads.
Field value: 1511.811 kL
